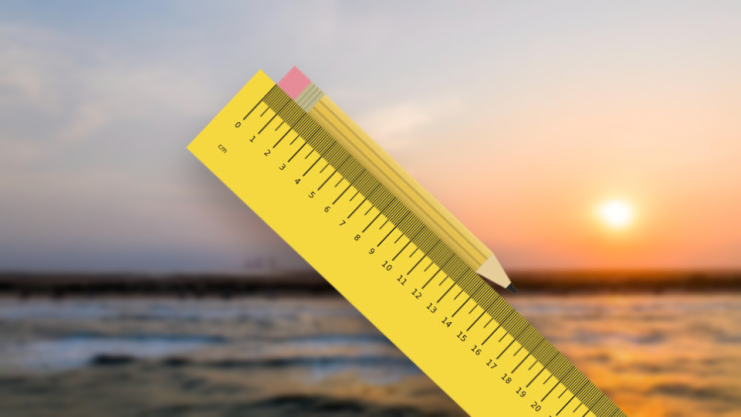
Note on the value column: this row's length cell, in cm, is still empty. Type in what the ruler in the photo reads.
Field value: 15.5 cm
